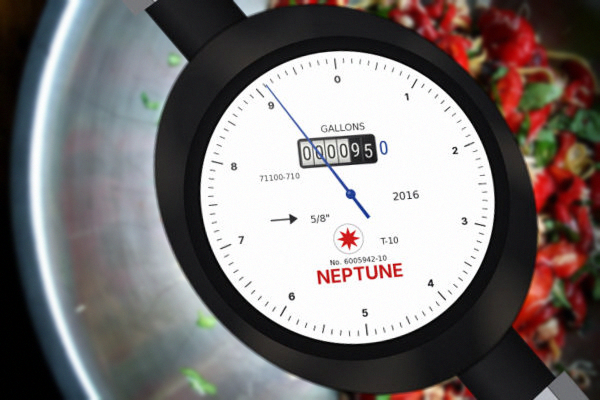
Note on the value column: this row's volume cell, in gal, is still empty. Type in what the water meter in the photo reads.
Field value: 949.1 gal
